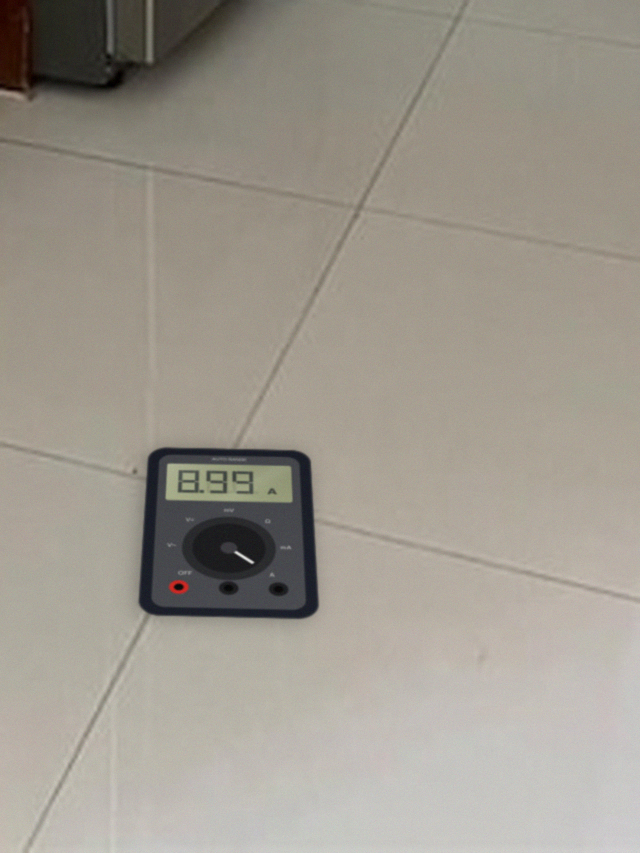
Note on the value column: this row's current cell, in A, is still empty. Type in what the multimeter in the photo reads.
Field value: 8.99 A
